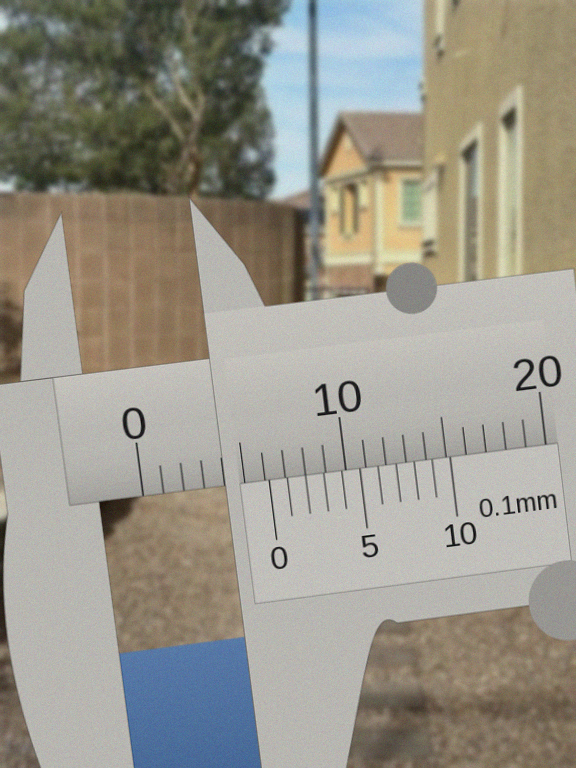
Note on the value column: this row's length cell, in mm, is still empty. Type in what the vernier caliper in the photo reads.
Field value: 6.2 mm
